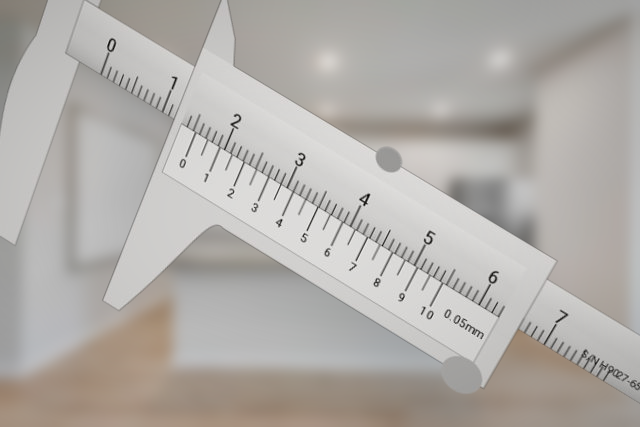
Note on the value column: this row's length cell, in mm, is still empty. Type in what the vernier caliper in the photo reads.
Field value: 15.4 mm
